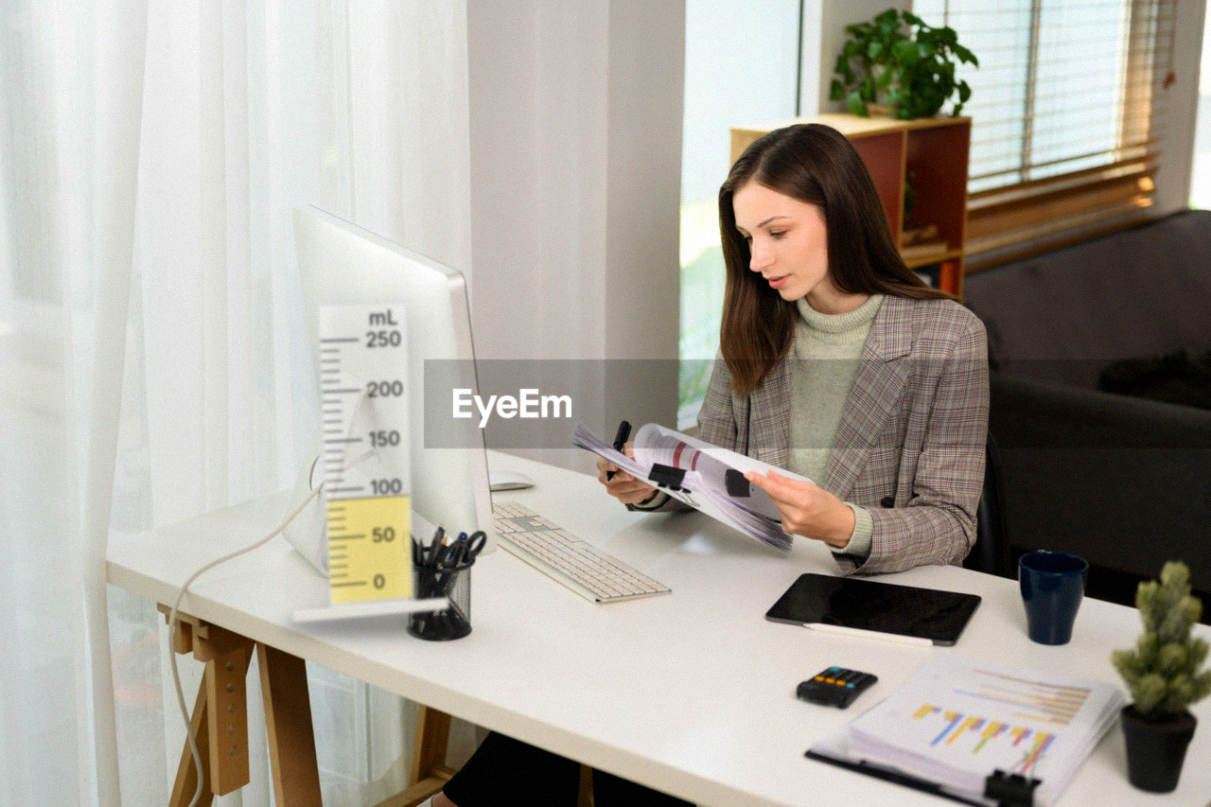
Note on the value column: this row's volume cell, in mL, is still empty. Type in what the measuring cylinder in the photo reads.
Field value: 90 mL
